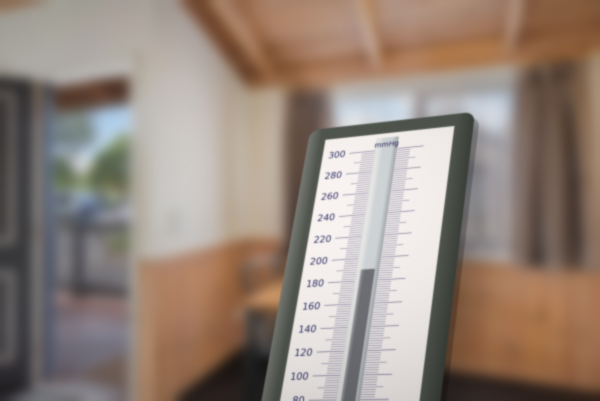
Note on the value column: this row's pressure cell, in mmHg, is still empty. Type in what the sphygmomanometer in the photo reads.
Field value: 190 mmHg
